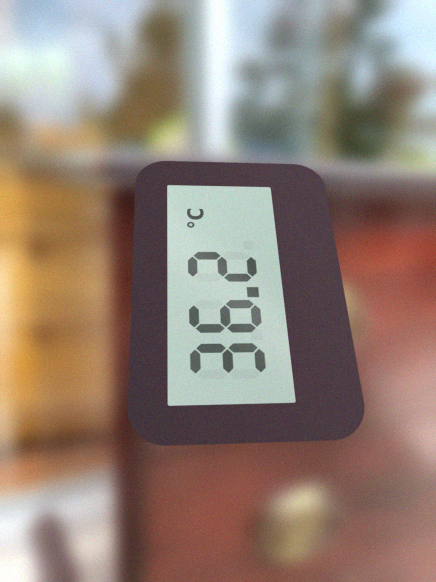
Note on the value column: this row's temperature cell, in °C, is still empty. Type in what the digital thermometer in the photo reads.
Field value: 36.2 °C
